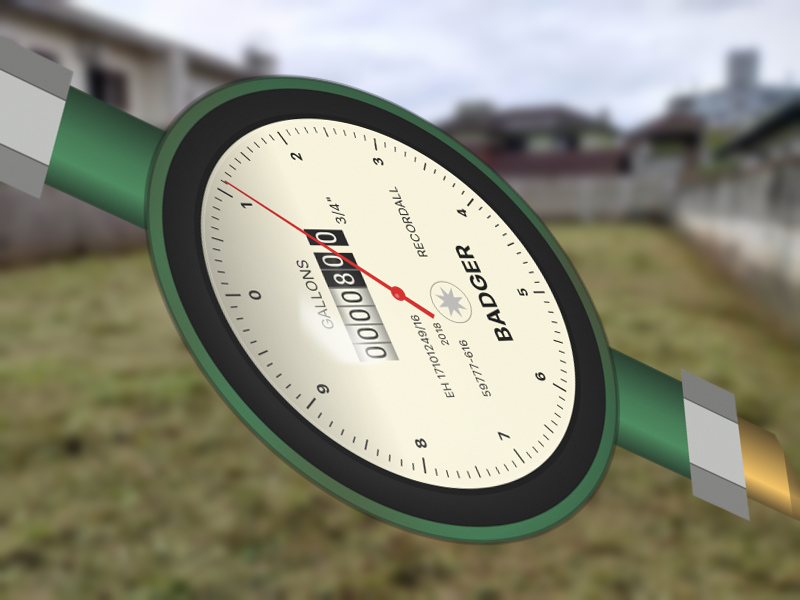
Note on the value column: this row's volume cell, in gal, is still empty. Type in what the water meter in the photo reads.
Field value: 801.1 gal
